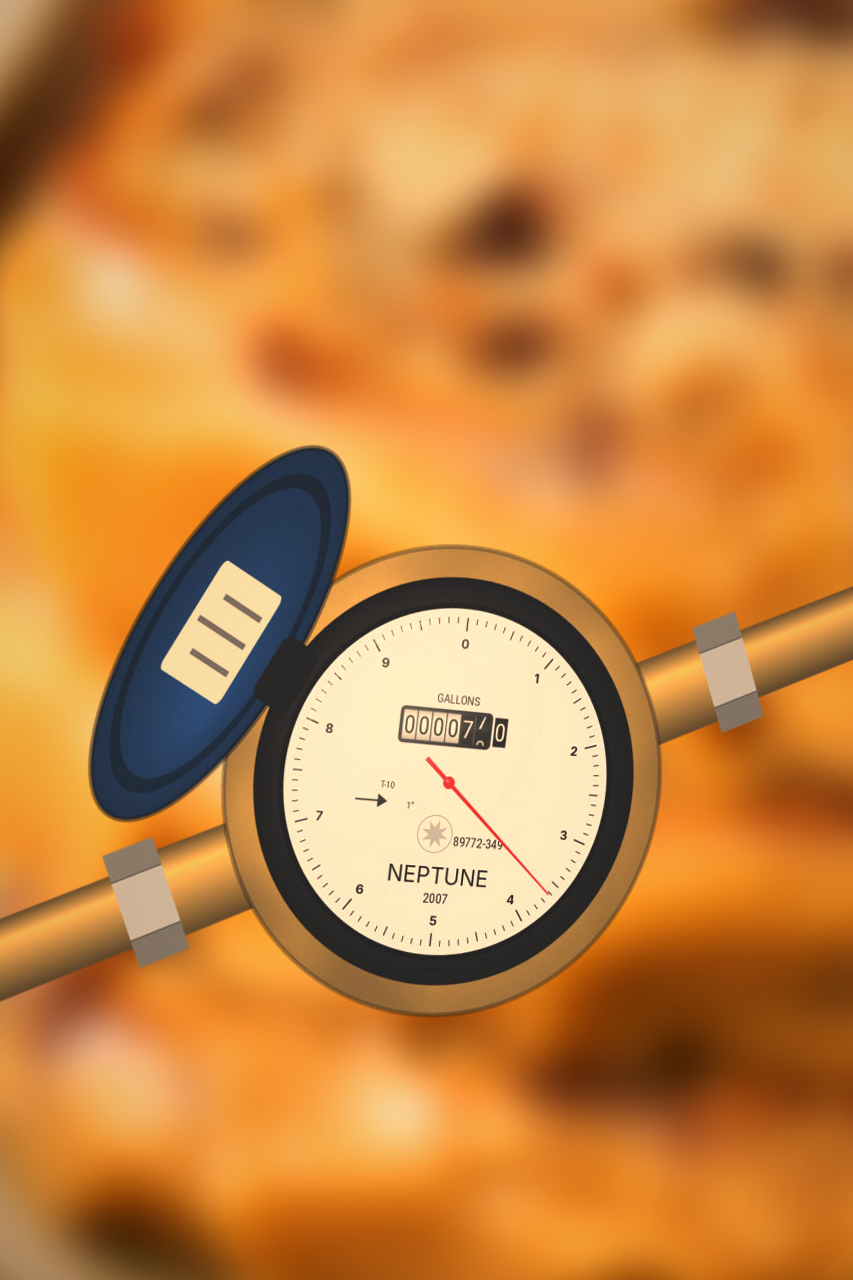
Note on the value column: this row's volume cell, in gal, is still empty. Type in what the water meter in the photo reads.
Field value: 773.6 gal
